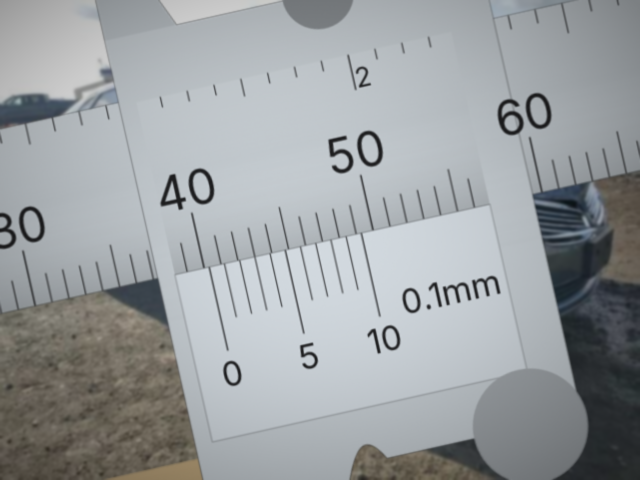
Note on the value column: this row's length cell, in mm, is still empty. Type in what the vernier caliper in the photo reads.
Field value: 40.3 mm
